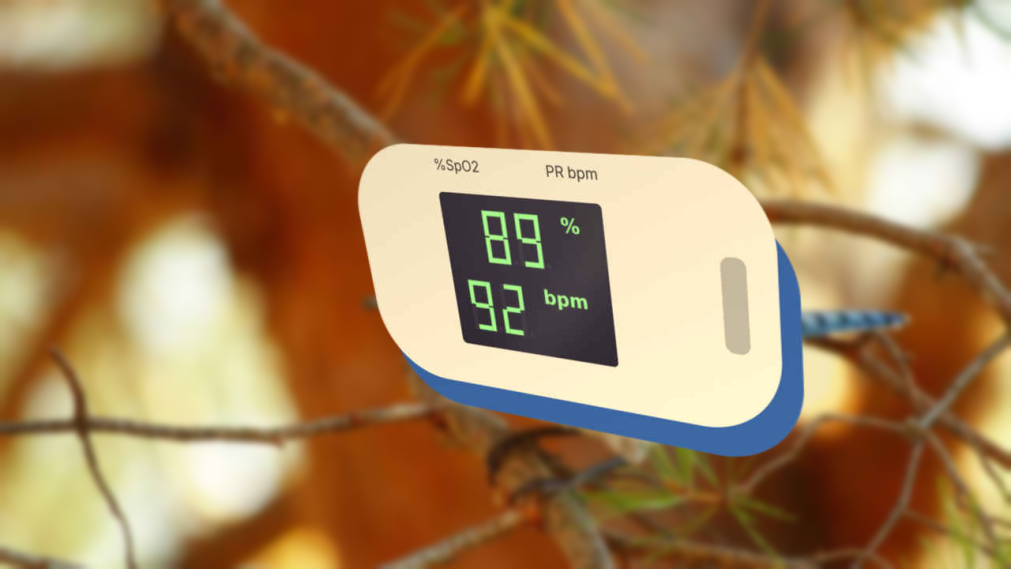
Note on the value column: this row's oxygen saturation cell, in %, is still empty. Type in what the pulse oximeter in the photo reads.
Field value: 89 %
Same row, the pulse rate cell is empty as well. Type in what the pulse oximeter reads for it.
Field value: 92 bpm
